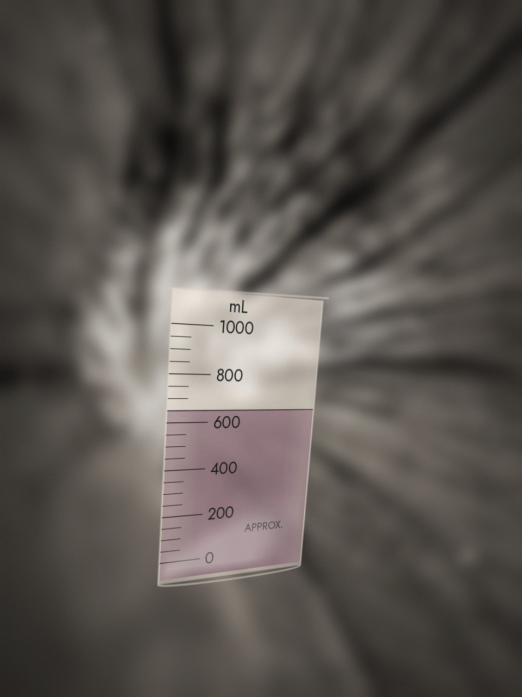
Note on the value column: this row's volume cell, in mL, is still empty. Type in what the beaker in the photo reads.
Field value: 650 mL
